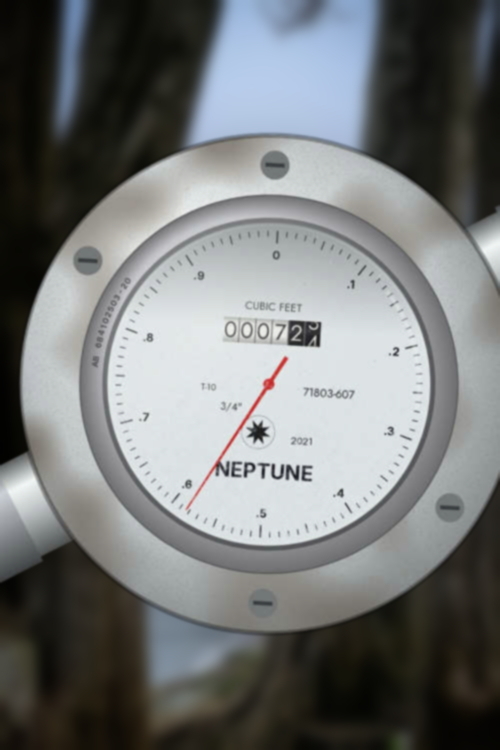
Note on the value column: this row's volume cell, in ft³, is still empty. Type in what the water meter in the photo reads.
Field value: 723.58 ft³
